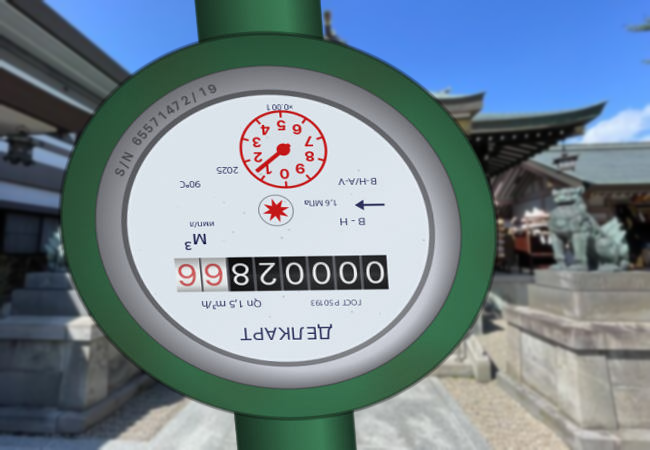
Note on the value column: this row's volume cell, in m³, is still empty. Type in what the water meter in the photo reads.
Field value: 28.661 m³
